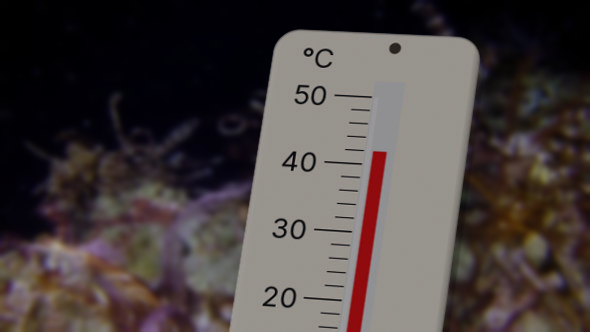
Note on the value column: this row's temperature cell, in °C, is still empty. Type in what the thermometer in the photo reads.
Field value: 42 °C
